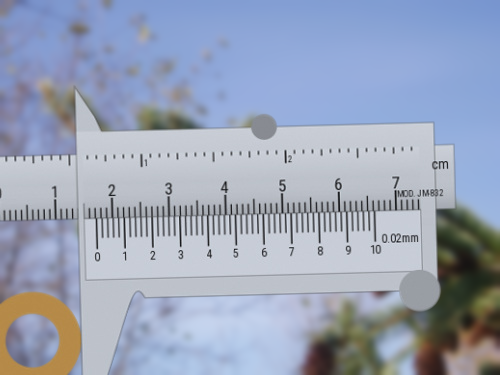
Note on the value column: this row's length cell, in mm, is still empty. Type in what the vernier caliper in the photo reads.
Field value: 17.2 mm
